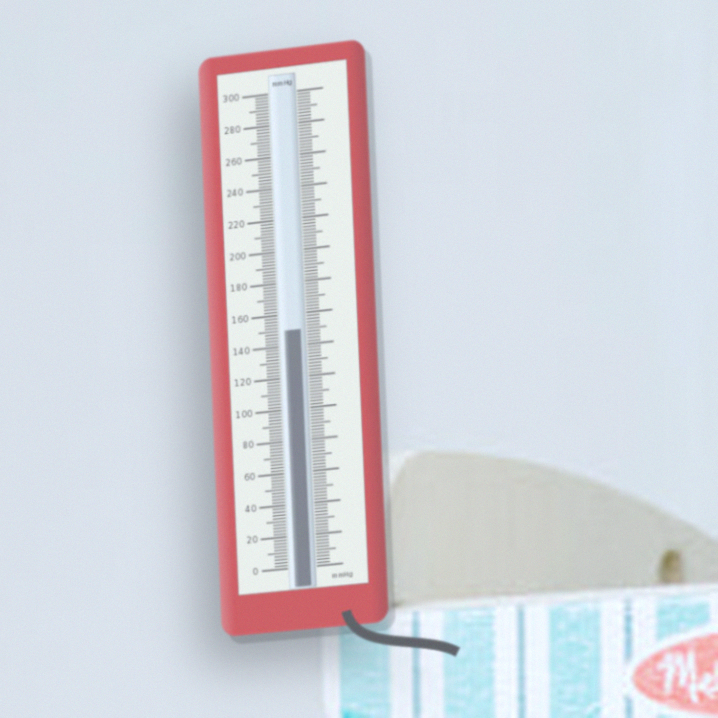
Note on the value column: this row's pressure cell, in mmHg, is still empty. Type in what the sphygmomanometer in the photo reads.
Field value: 150 mmHg
